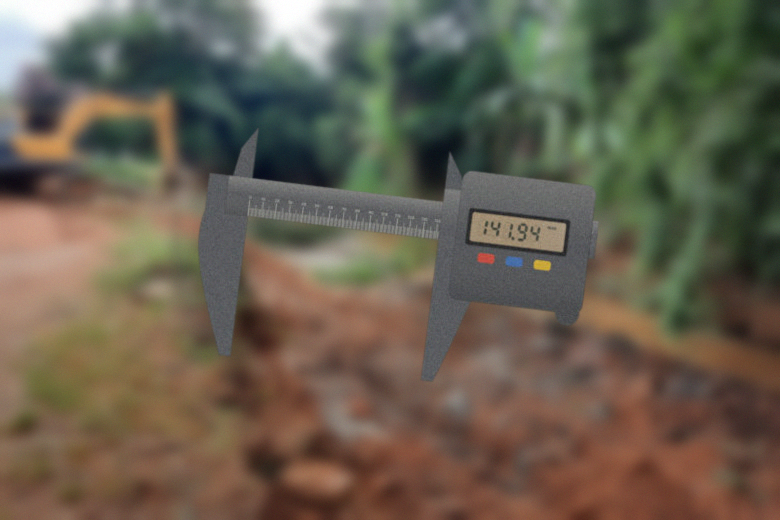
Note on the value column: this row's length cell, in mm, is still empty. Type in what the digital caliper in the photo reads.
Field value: 141.94 mm
